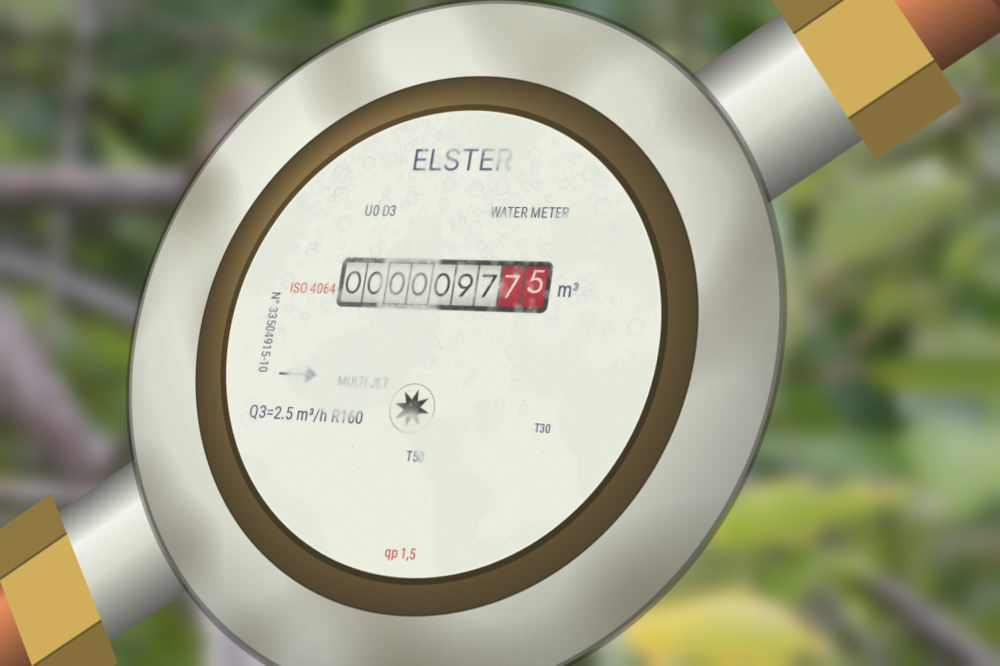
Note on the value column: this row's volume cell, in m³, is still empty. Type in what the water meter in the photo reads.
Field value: 97.75 m³
